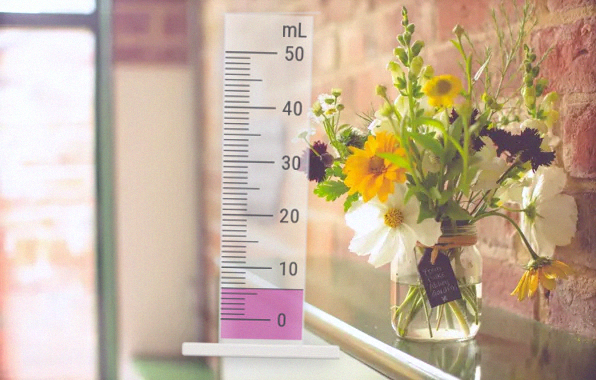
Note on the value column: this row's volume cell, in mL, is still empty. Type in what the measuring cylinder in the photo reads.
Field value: 6 mL
